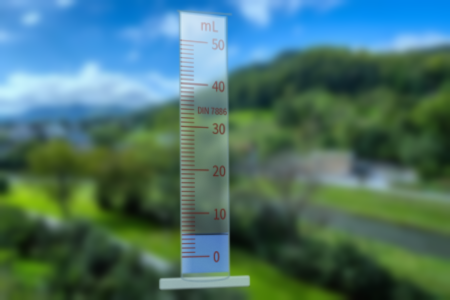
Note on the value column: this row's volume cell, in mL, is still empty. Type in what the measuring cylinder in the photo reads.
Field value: 5 mL
